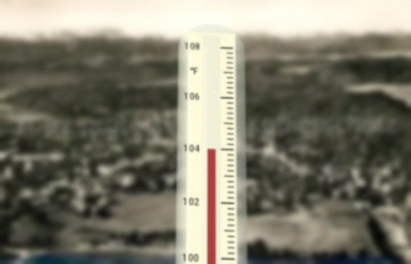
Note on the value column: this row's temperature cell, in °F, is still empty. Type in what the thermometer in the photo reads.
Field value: 104 °F
